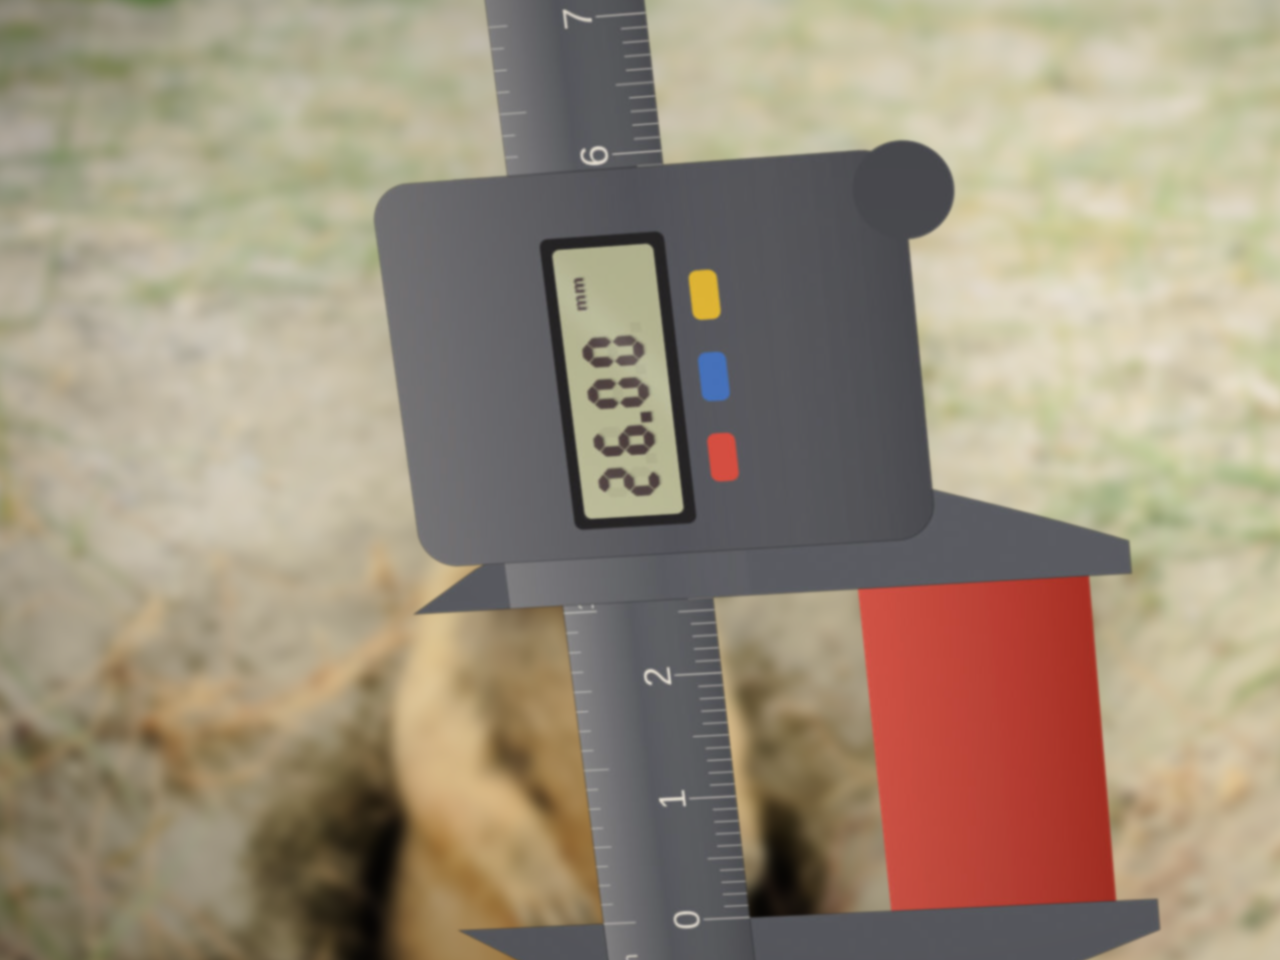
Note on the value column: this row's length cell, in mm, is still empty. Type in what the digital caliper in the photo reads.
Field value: 26.00 mm
